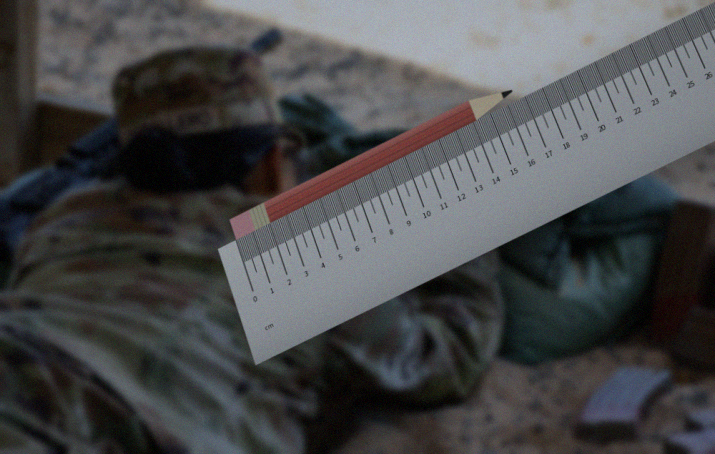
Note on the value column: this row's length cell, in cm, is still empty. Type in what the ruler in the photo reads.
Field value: 16.5 cm
